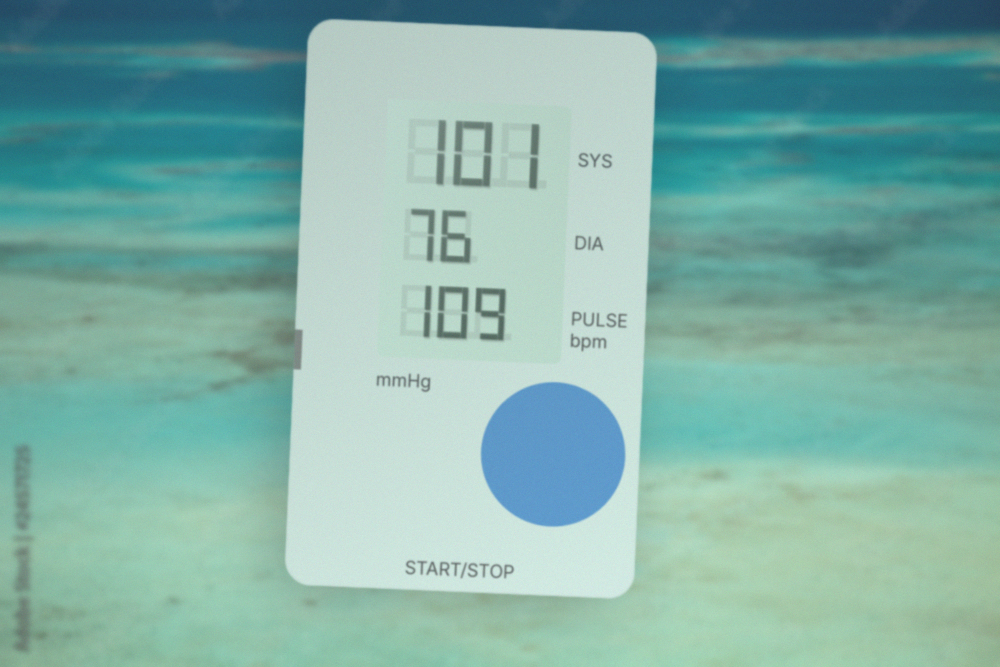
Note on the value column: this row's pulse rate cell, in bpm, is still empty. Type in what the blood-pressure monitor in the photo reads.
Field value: 109 bpm
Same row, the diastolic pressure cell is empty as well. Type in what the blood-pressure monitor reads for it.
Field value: 76 mmHg
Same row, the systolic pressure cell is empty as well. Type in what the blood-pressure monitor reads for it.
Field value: 101 mmHg
